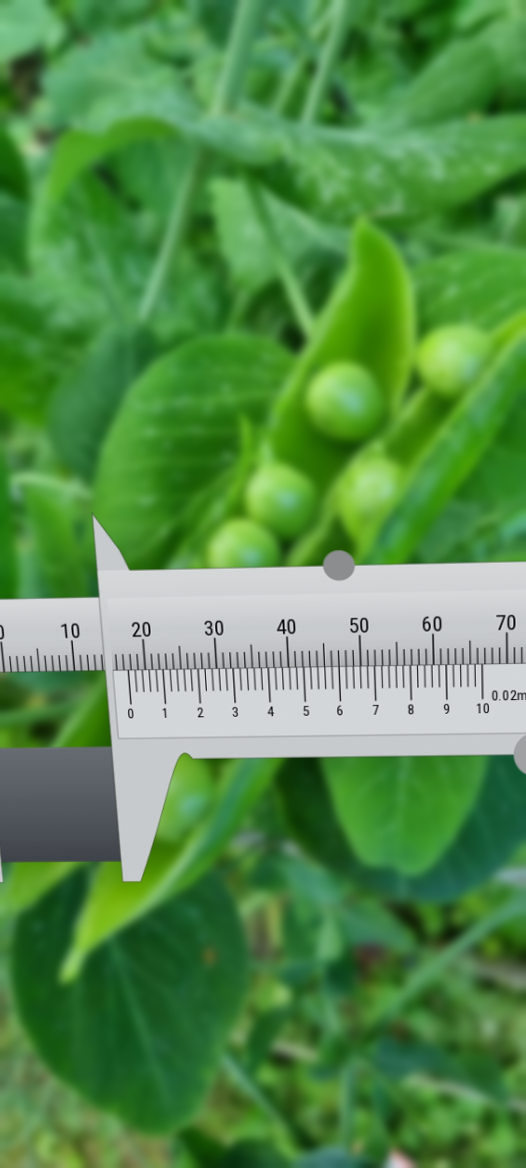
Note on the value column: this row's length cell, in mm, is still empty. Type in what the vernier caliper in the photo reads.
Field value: 17.6 mm
